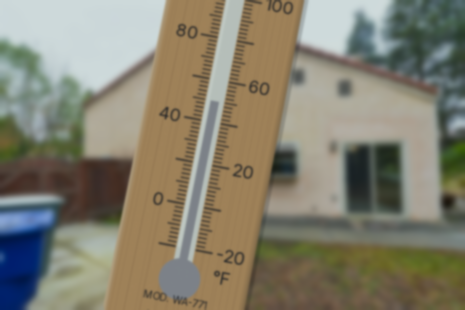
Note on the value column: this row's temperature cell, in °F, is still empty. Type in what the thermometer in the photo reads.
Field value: 50 °F
